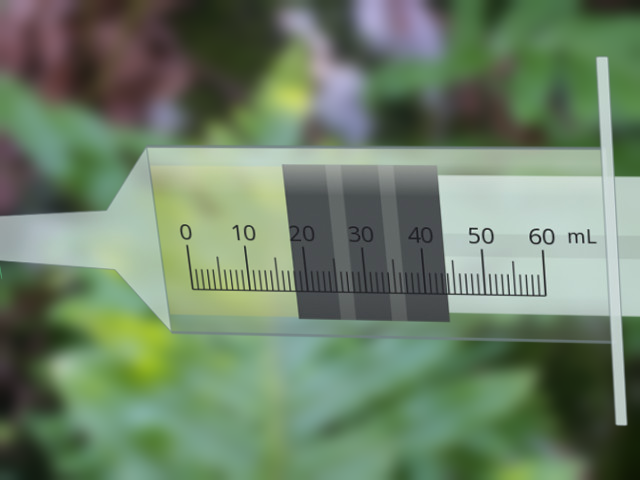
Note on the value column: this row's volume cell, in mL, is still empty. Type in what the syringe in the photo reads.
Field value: 18 mL
